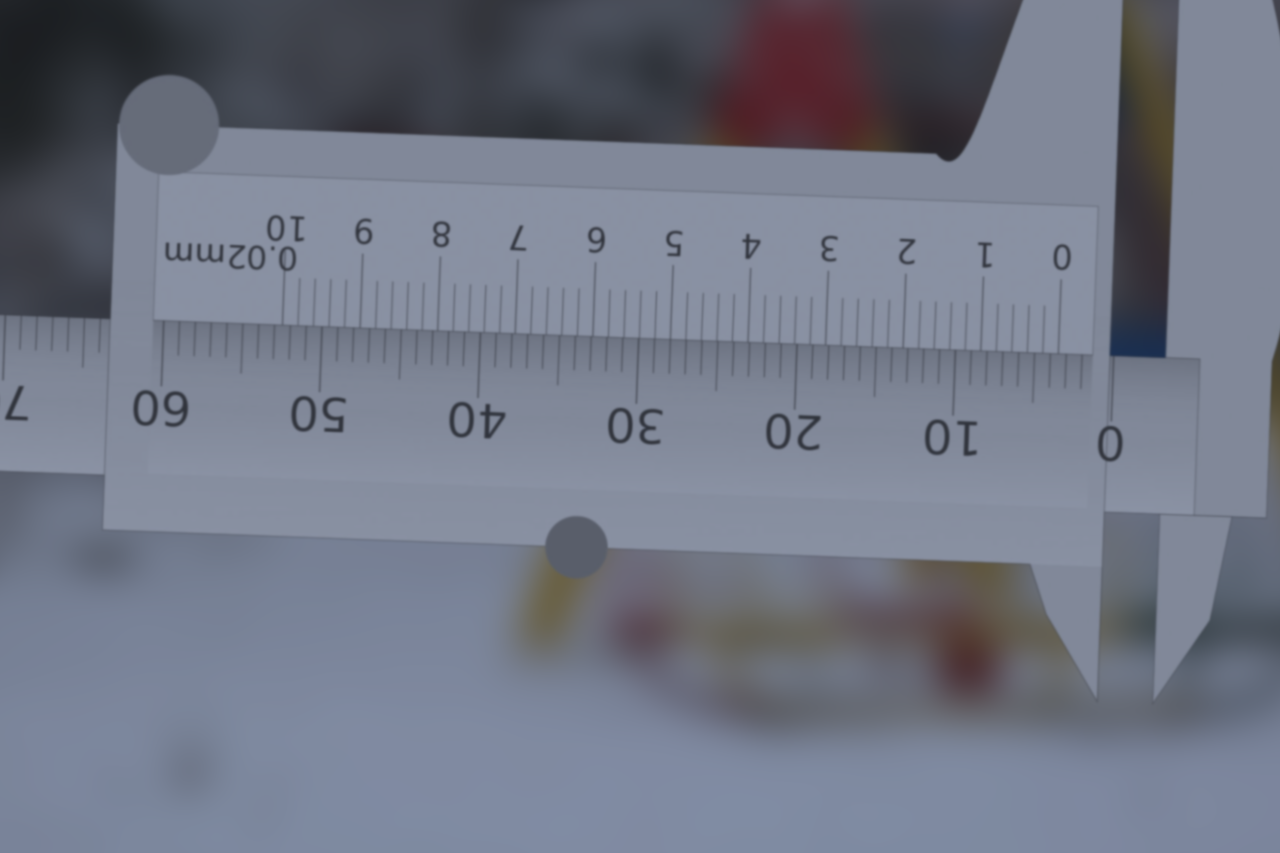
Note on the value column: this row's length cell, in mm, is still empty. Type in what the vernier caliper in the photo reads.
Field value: 3.5 mm
